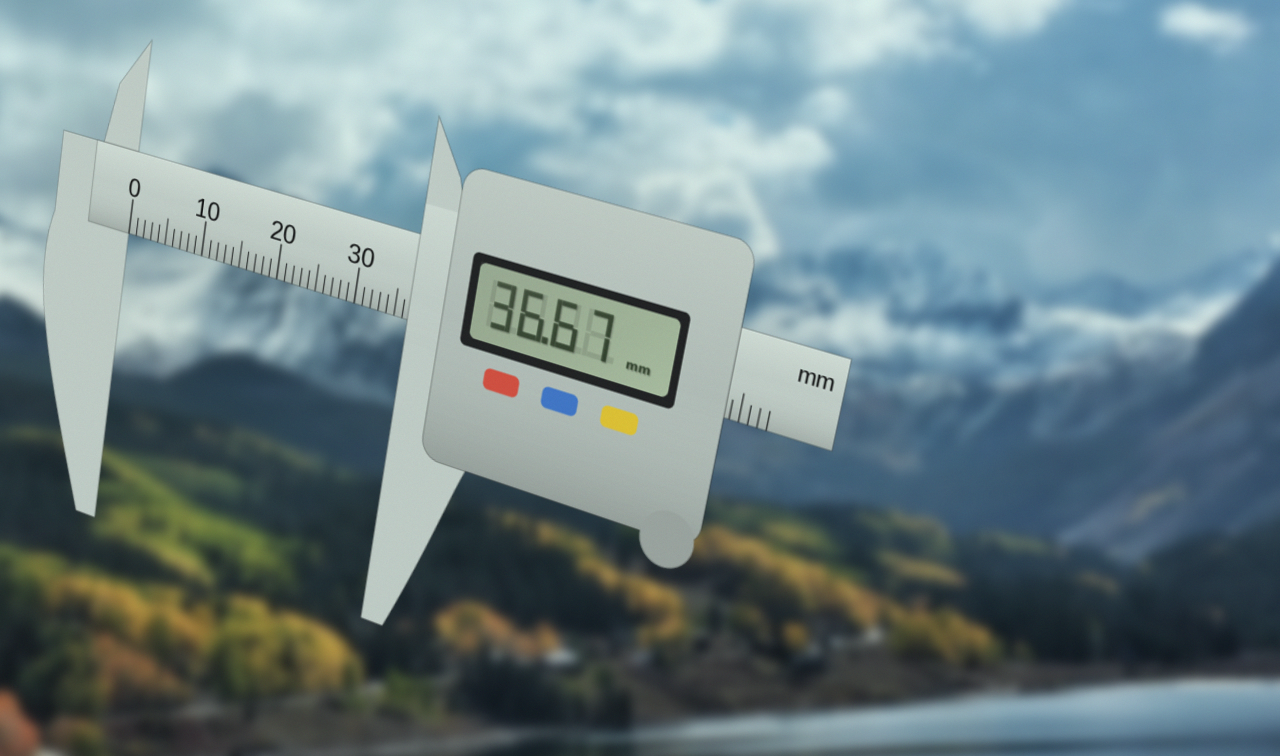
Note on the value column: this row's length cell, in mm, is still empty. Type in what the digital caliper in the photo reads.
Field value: 36.67 mm
